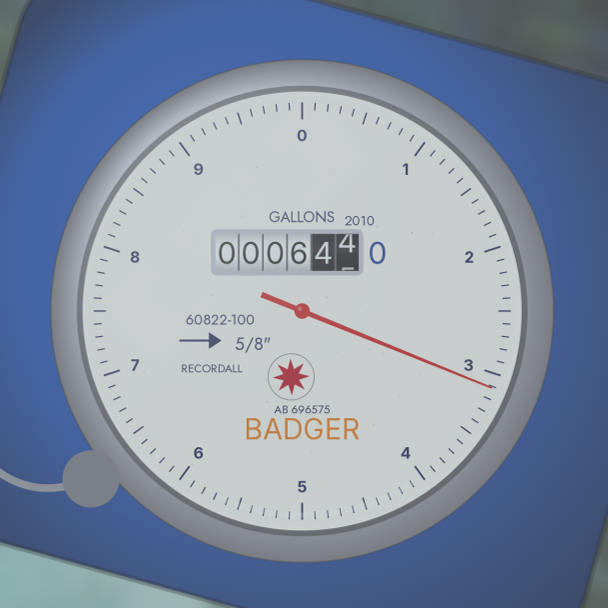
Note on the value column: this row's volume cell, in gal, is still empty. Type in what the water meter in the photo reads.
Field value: 6443.1 gal
